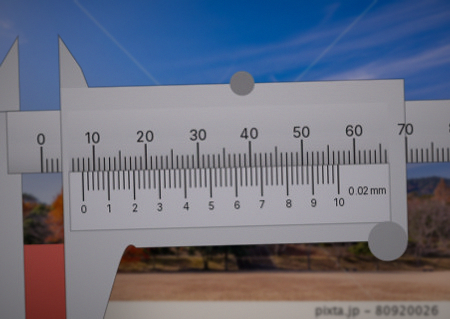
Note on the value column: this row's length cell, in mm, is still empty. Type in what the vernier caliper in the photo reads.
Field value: 7.8 mm
